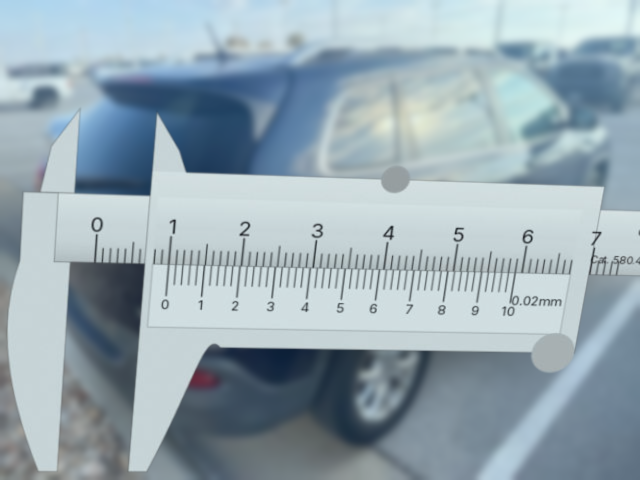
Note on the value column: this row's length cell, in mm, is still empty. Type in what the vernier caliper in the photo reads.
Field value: 10.0 mm
